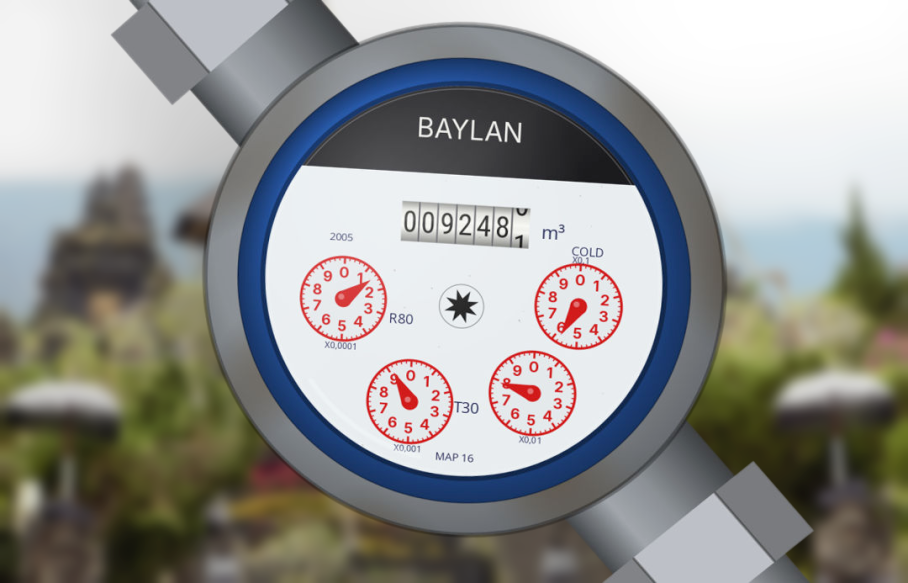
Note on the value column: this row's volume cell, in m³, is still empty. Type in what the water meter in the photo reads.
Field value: 92480.5791 m³
